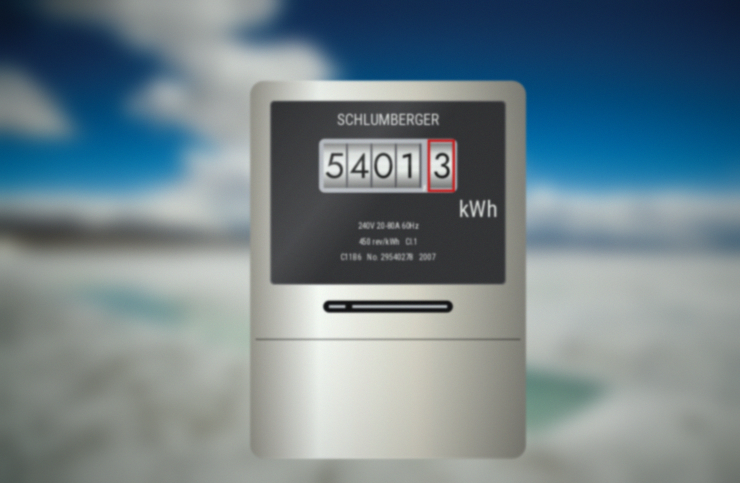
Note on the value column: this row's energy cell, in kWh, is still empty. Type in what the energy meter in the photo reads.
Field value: 5401.3 kWh
